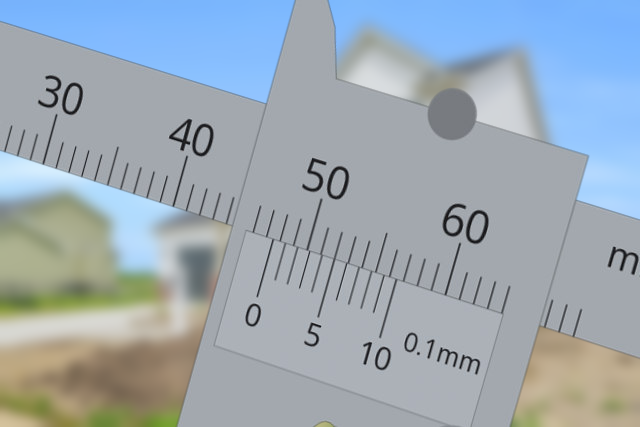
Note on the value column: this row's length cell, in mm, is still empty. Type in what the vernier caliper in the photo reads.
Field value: 47.5 mm
